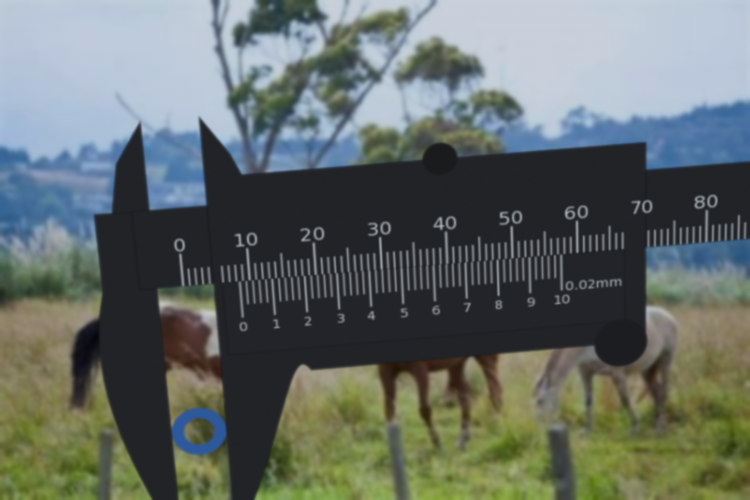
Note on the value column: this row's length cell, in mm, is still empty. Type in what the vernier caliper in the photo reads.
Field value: 8.5 mm
